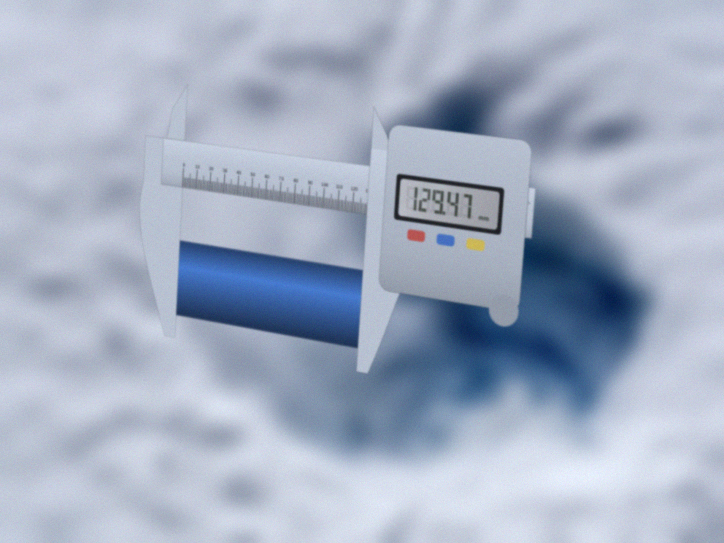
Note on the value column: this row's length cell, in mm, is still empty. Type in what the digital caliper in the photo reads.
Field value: 129.47 mm
